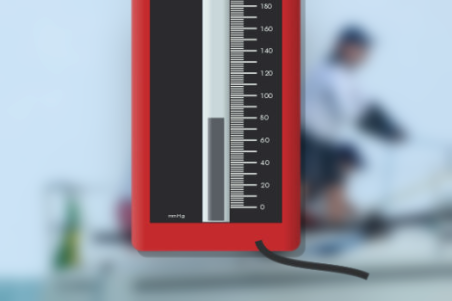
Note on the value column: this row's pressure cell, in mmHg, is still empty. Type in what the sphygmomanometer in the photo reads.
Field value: 80 mmHg
